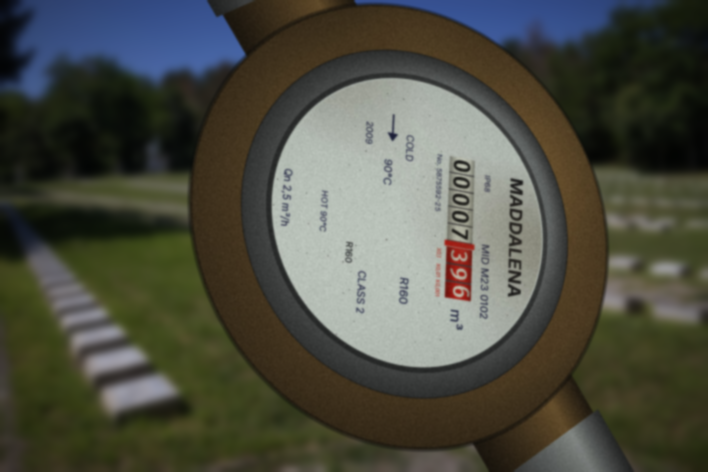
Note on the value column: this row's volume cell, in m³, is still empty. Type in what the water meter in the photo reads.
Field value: 7.396 m³
